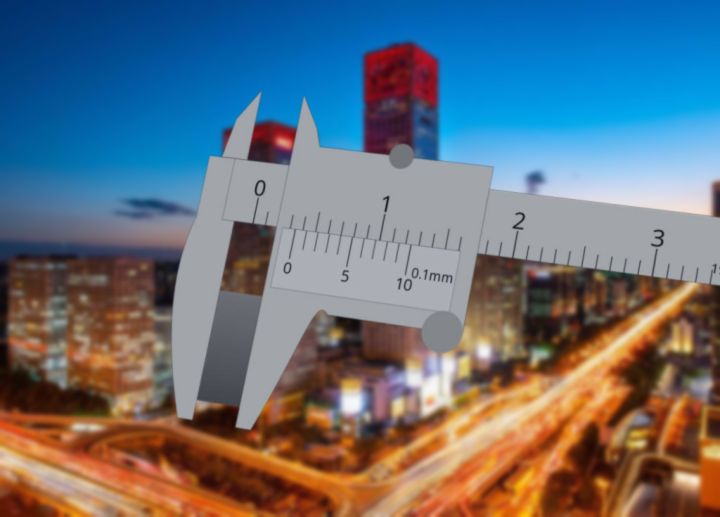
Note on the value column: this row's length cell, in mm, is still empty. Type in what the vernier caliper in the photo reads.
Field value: 3.4 mm
